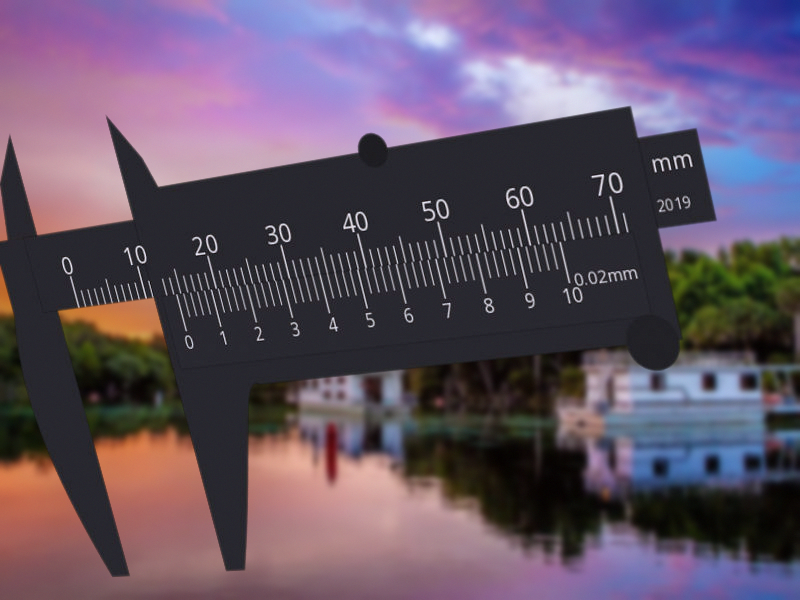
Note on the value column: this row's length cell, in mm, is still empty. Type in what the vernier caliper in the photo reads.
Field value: 14.4 mm
